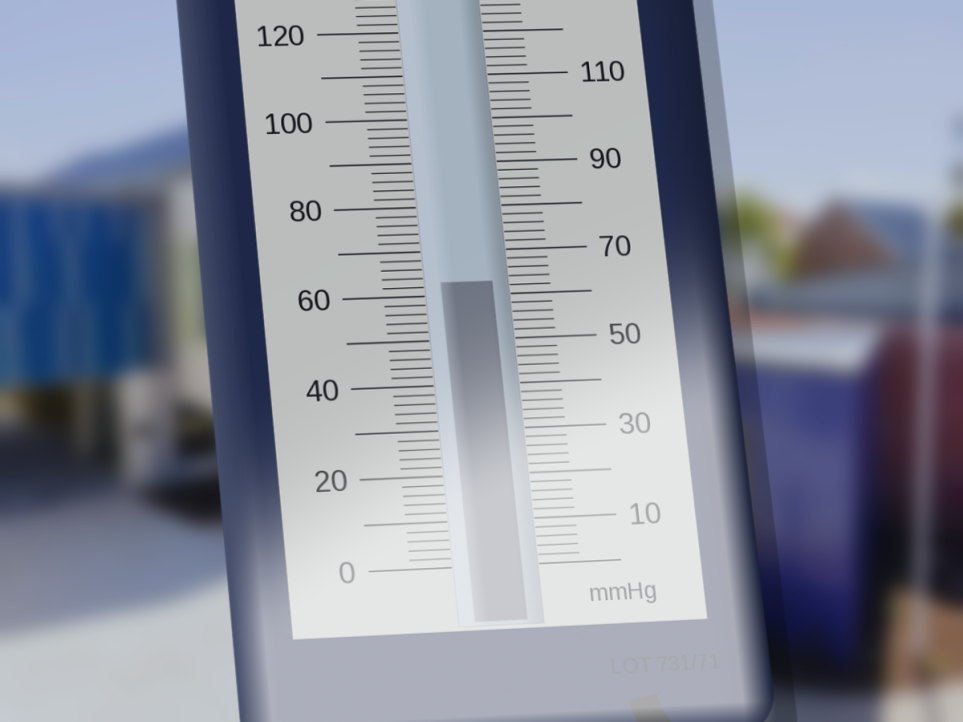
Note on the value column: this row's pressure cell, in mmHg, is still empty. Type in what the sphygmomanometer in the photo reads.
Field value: 63 mmHg
